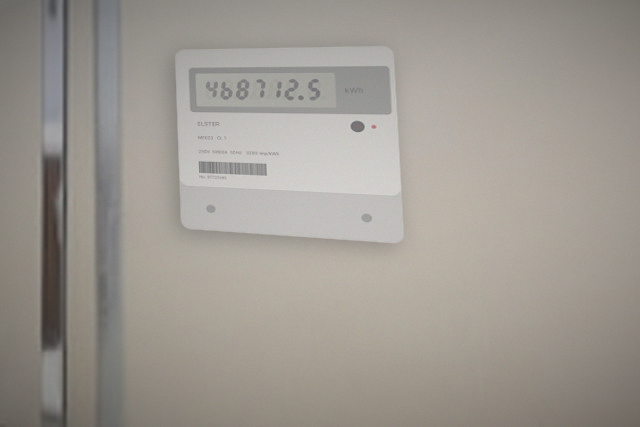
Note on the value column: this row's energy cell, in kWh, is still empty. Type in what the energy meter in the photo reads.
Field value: 468712.5 kWh
